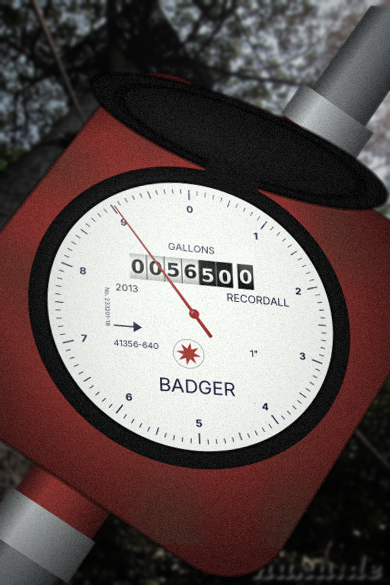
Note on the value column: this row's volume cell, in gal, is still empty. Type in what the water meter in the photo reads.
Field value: 56499.0 gal
